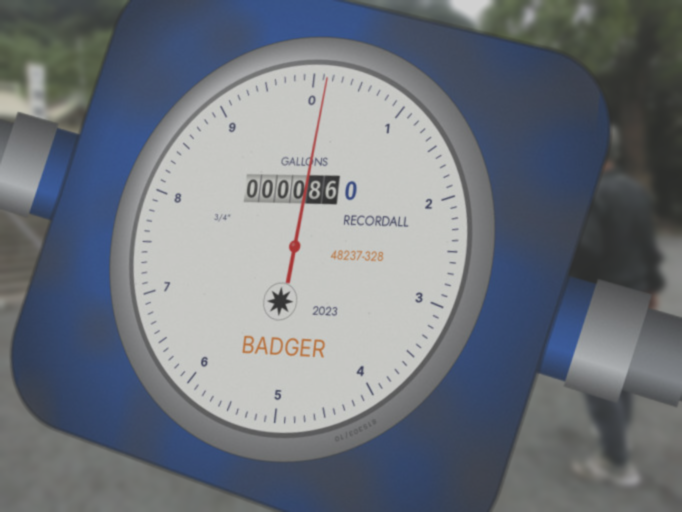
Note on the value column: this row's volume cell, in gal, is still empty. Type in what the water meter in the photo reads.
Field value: 860.1 gal
